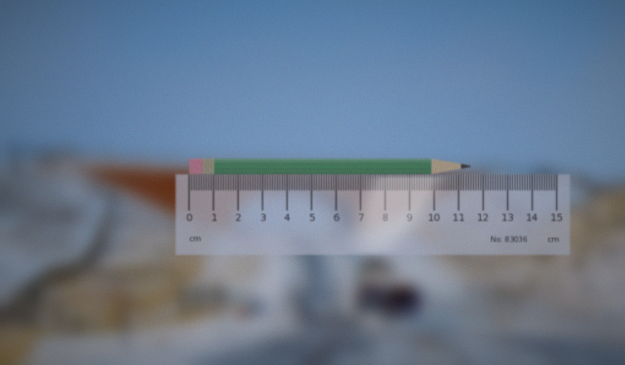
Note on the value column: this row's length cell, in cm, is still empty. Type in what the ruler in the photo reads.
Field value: 11.5 cm
